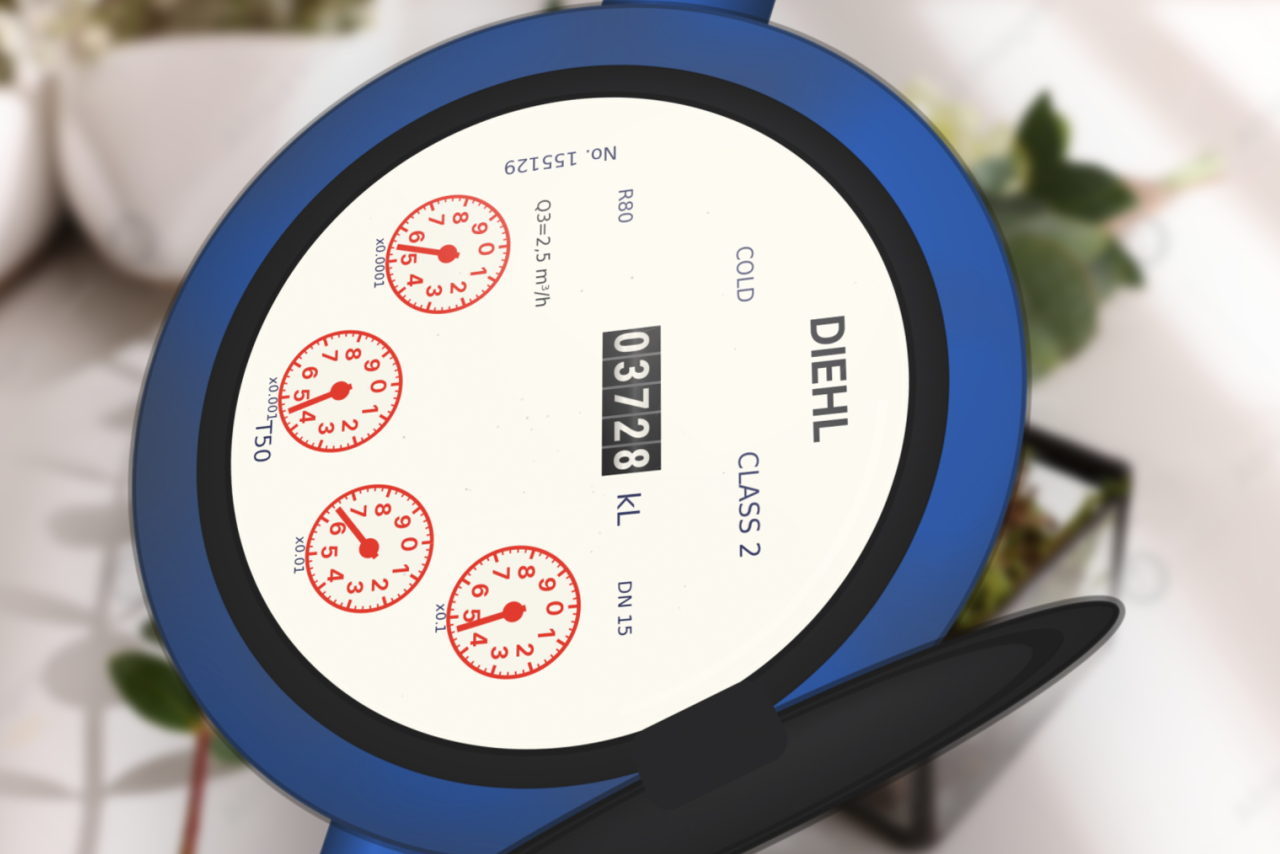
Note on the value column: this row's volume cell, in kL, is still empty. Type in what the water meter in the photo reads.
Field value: 3728.4645 kL
